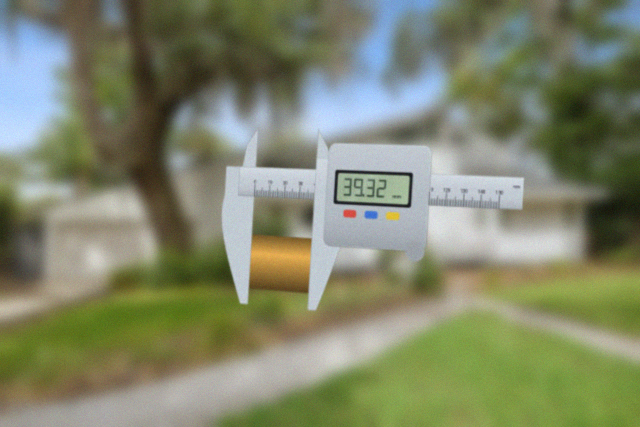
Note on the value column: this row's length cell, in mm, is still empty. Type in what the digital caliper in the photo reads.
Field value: 39.32 mm
